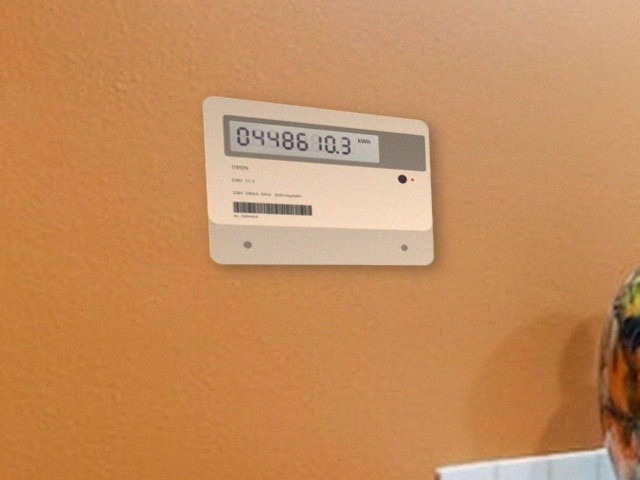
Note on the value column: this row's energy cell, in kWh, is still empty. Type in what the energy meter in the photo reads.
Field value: 448610.3 kWh
